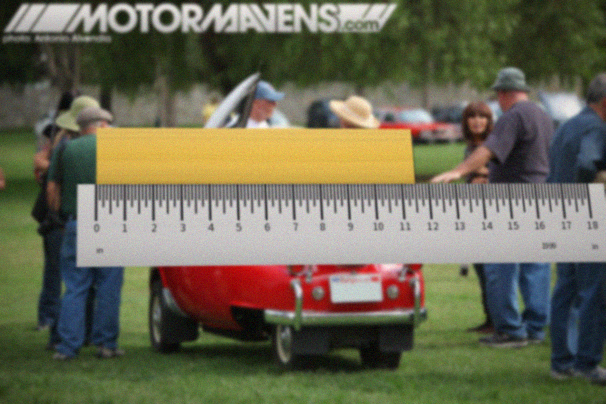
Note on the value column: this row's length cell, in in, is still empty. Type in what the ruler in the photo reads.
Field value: 11.5 in
